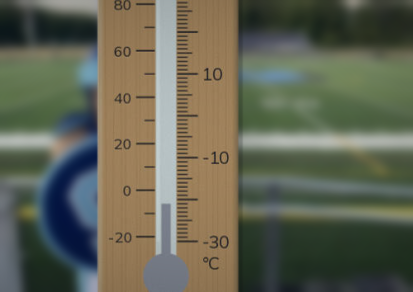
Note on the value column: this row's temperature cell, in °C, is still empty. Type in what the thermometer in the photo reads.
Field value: -21 °C
